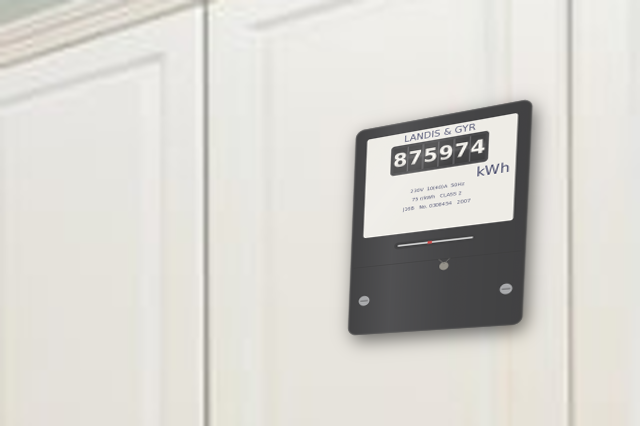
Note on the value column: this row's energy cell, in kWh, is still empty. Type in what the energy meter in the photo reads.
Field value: 875974 kWh
